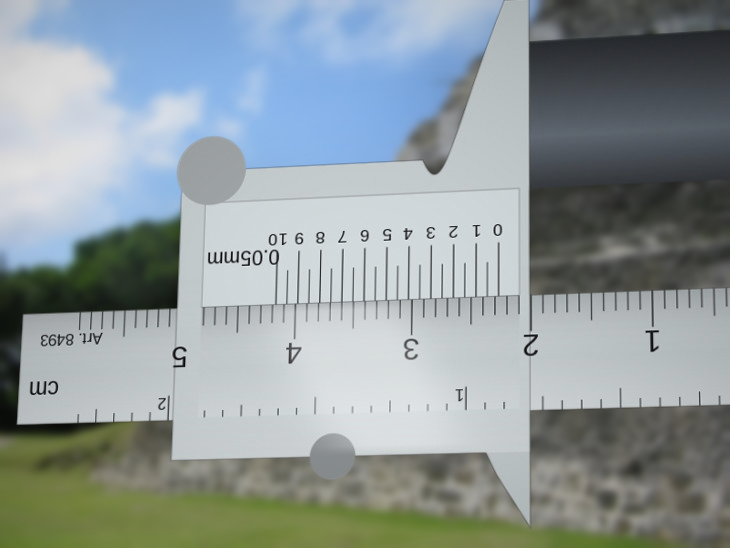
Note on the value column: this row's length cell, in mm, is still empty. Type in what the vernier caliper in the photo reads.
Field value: 22.7 mm
